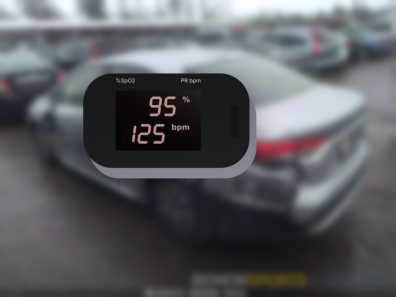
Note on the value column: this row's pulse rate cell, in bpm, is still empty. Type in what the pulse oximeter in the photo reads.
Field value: 125 bpm
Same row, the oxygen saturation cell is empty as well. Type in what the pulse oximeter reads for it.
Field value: 95 %
